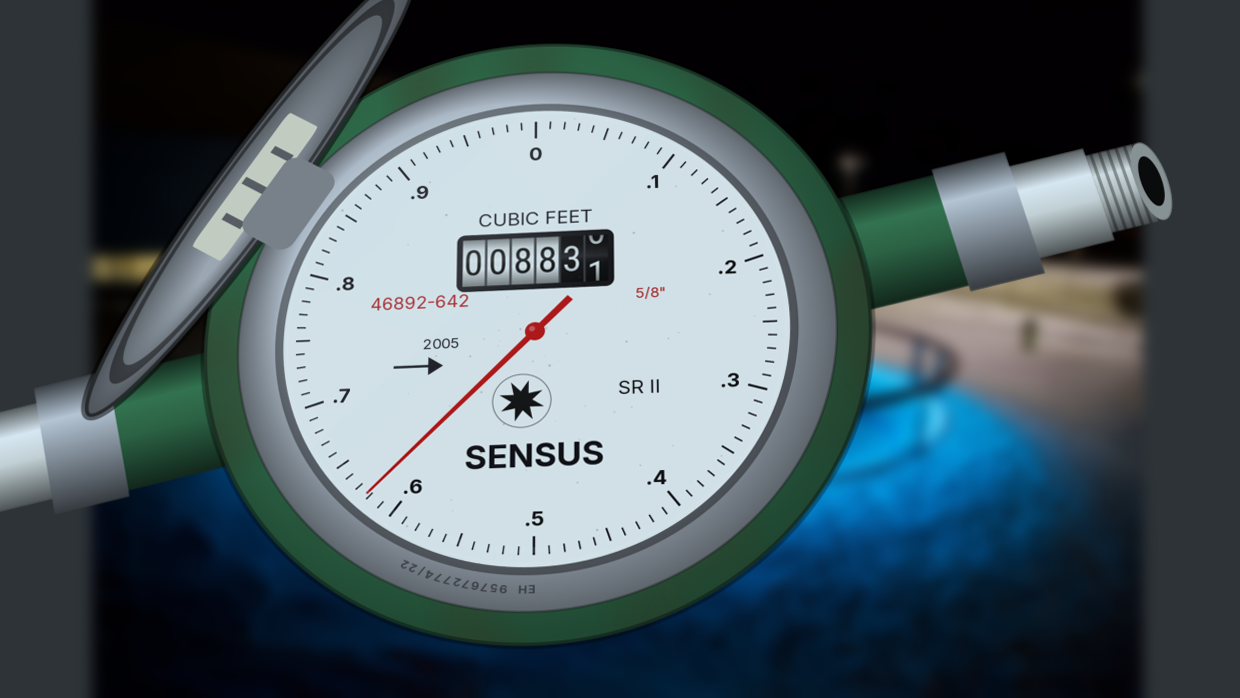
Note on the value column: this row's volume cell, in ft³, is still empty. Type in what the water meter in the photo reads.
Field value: 8830.62 ft³
